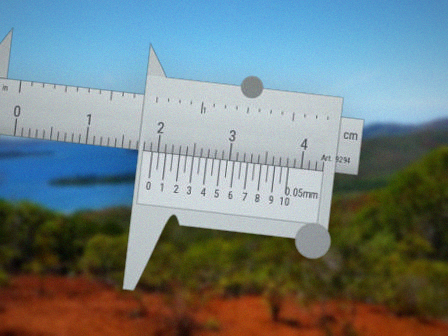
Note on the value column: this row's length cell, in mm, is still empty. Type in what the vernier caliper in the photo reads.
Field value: 19.2 mm
